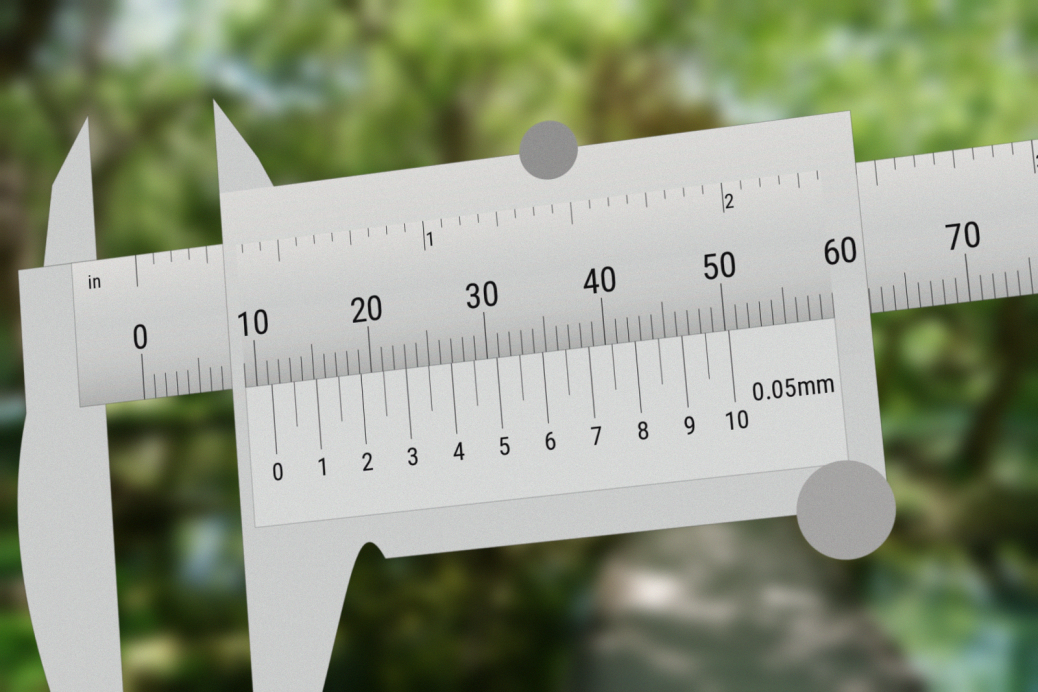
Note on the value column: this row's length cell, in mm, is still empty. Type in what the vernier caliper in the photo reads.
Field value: 11.3 mm
